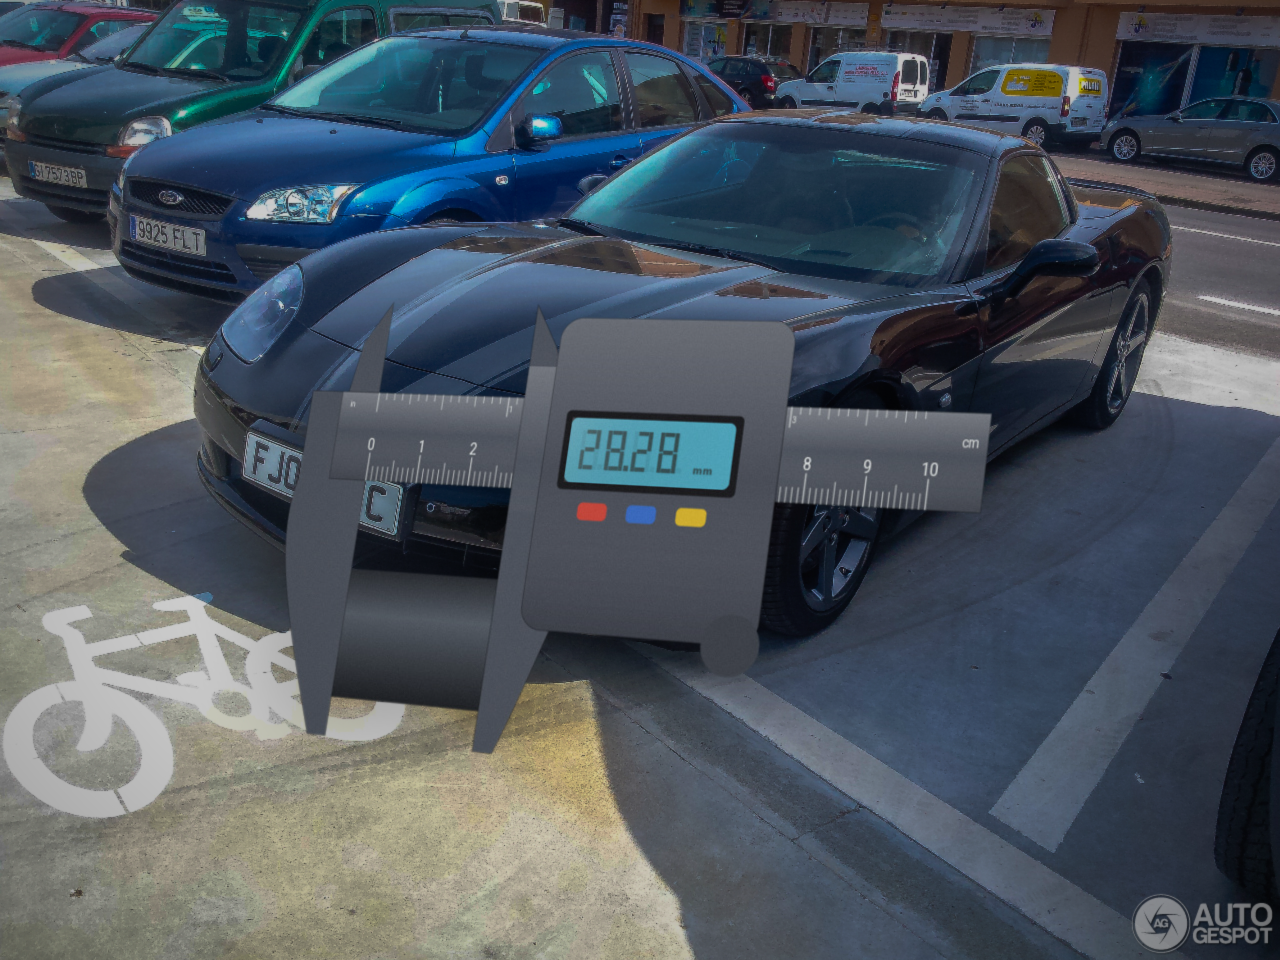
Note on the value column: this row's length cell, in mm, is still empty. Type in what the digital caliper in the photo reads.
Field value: 28.28 mm
